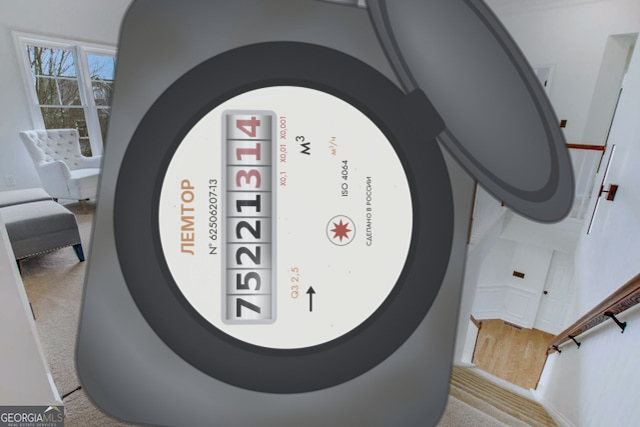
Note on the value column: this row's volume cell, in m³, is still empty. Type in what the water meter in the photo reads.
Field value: 75221.314 m³
